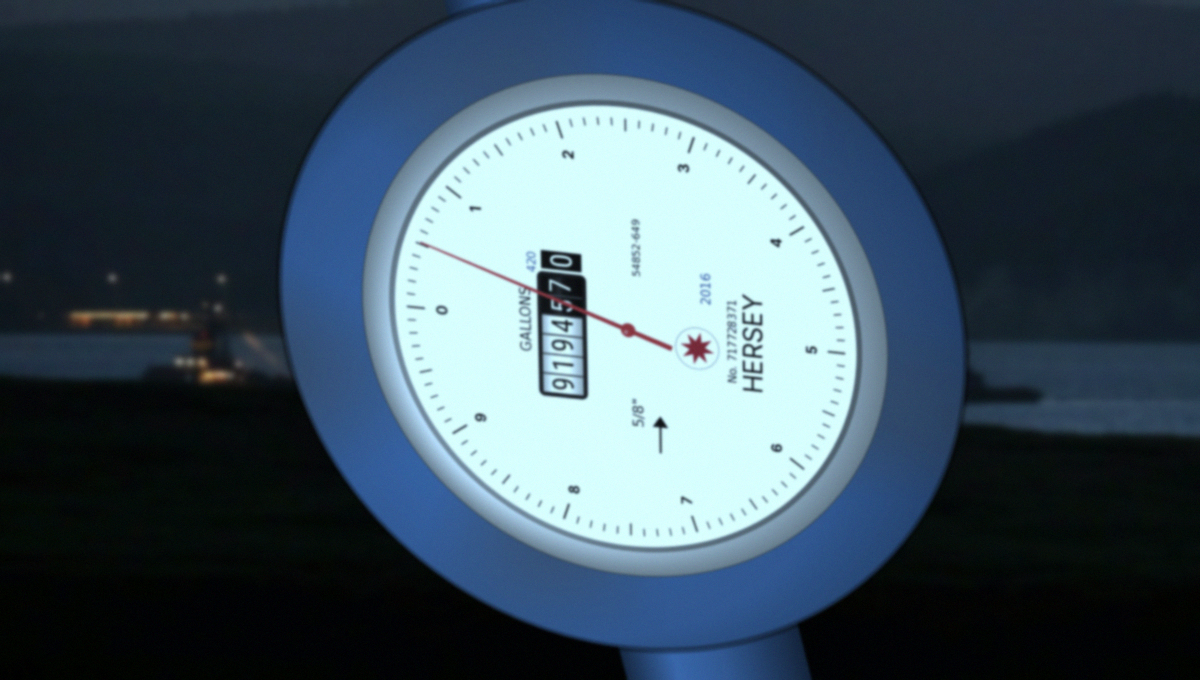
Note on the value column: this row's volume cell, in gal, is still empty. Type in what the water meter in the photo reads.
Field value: 9194570.5 gal
